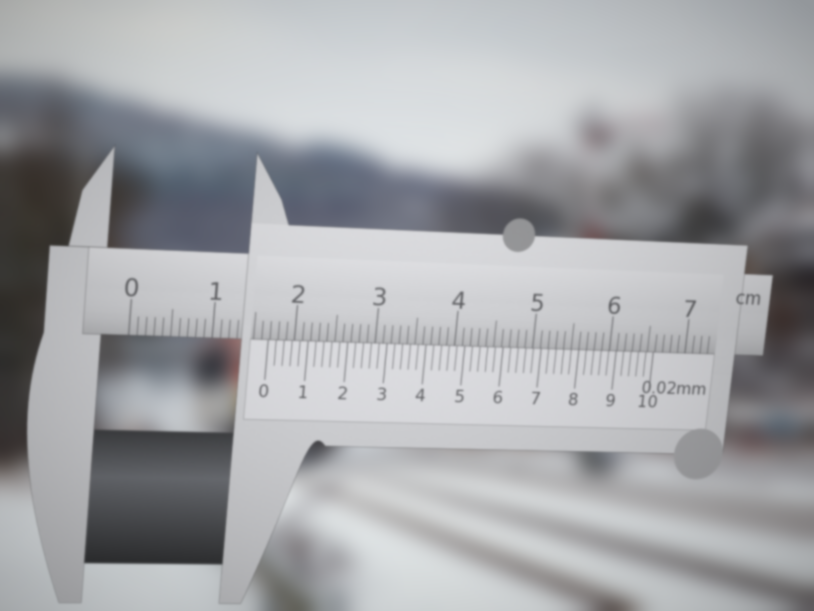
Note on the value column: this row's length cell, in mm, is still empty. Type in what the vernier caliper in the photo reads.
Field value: 16.8 mm
